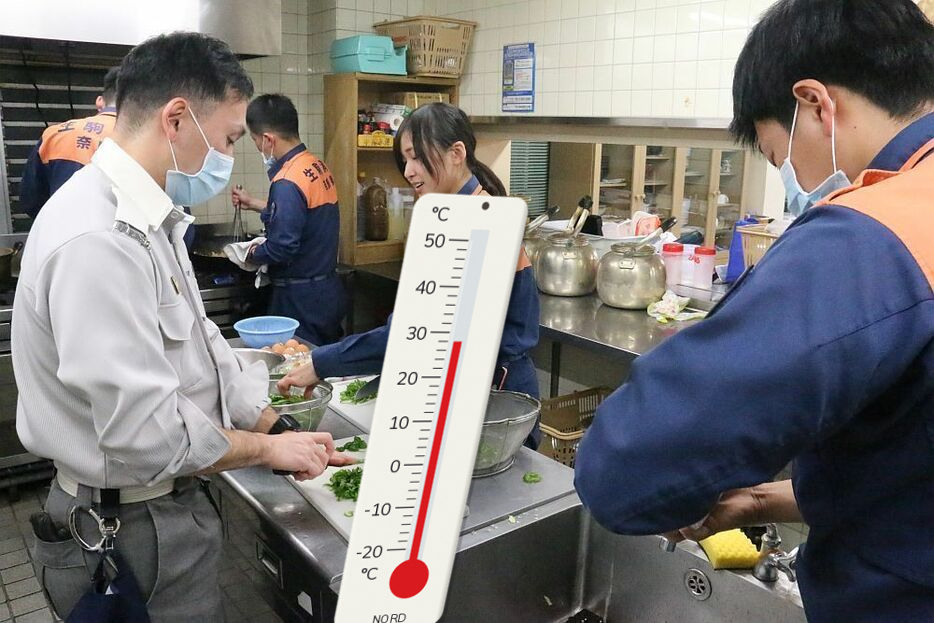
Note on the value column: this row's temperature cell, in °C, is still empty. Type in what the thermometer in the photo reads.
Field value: 28 °C
